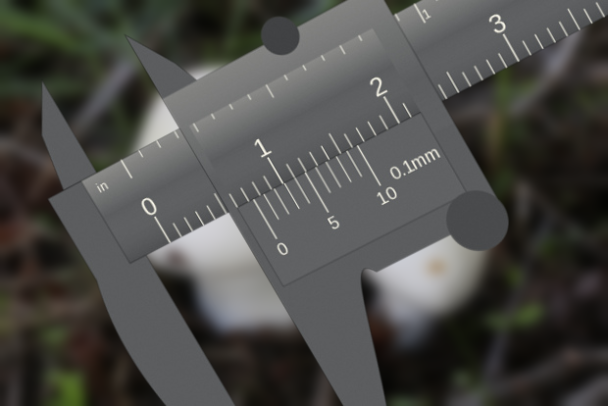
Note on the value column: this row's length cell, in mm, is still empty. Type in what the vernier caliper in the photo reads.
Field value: 7.4 mm
